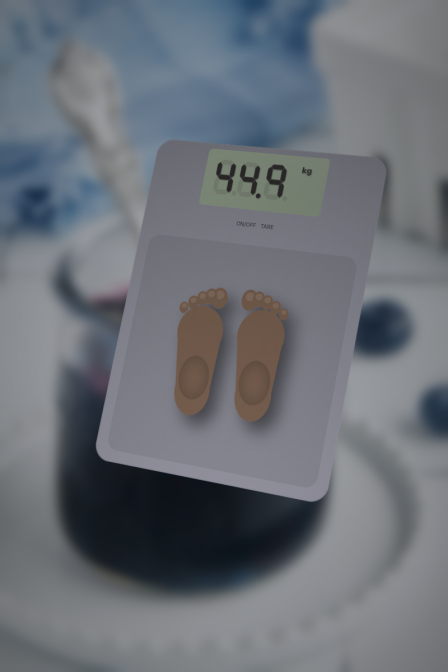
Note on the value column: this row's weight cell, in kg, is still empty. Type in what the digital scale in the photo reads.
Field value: 44.9 kg
